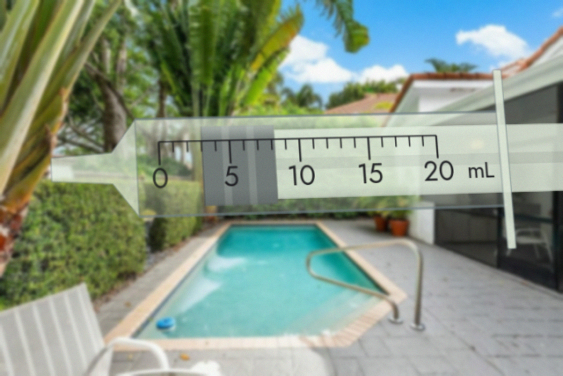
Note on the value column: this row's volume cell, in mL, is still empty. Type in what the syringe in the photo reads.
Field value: 3 mL
